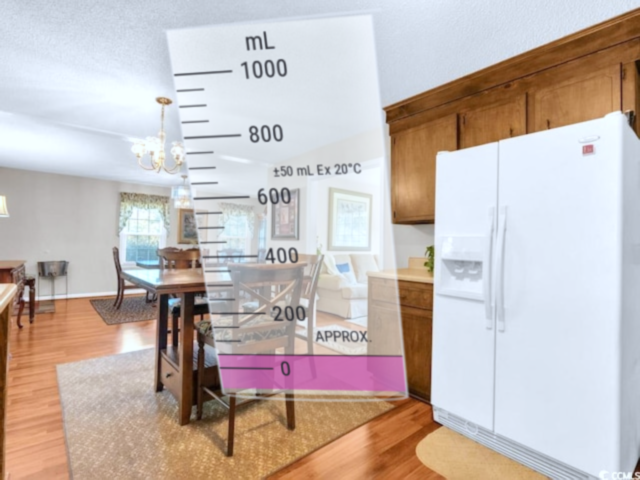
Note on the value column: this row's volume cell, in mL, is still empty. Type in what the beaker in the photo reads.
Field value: 50 mL
